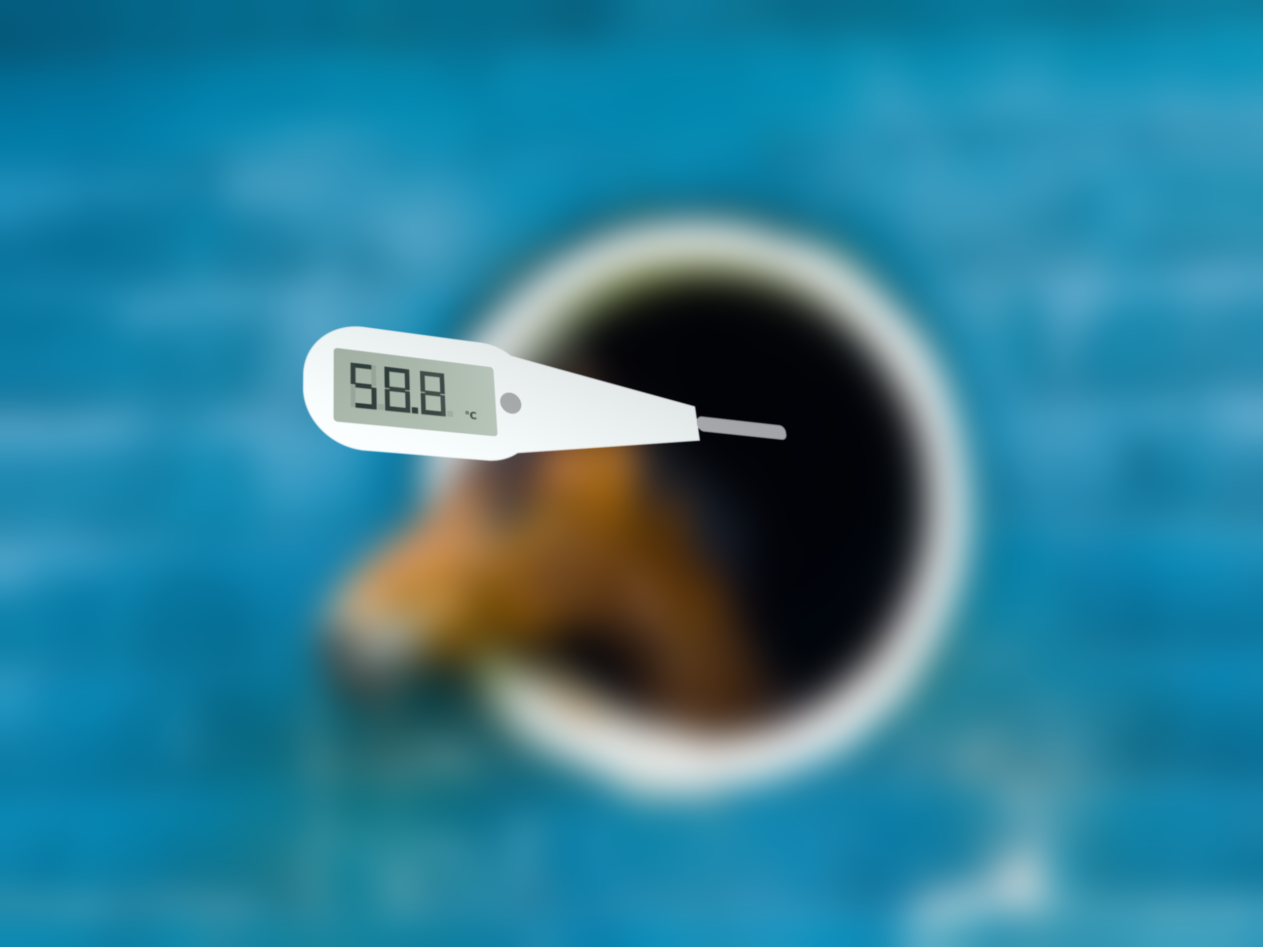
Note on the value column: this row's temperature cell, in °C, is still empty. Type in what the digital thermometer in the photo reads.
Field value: 58.8 °C
